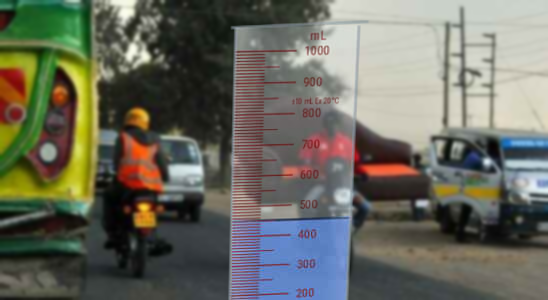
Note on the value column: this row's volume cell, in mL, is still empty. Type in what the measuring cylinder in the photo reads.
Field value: 450 mL
